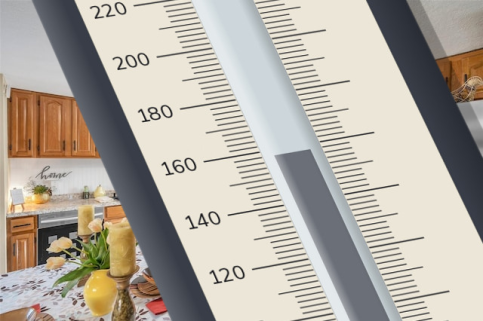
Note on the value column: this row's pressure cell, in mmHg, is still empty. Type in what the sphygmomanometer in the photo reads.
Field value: 158 mmHg
